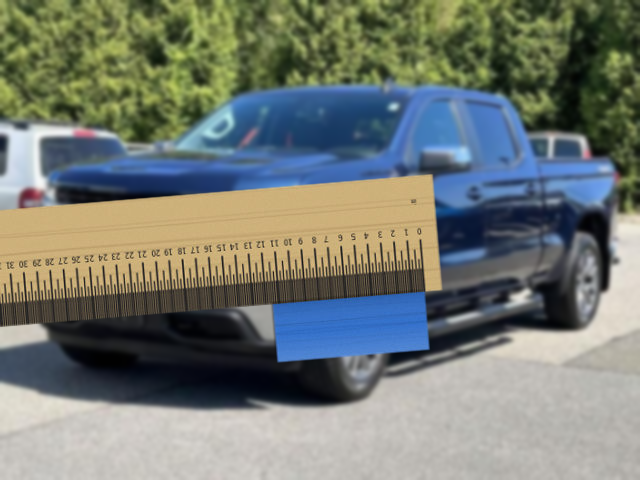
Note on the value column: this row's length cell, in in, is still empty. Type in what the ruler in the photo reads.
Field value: 11.5 in
